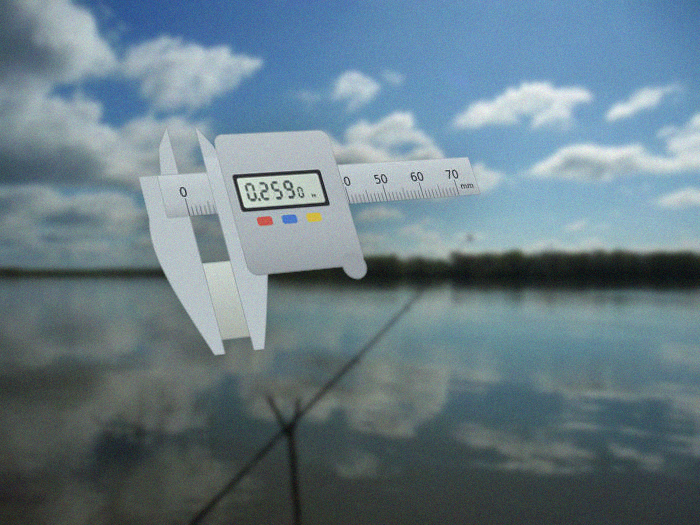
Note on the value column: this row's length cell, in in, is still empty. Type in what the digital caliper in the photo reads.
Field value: 0.2590 in
